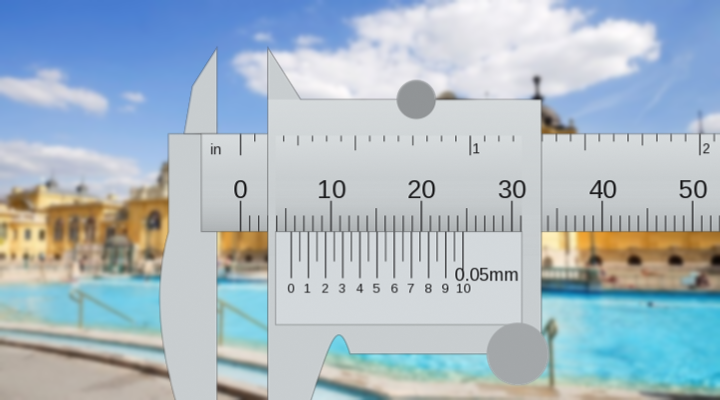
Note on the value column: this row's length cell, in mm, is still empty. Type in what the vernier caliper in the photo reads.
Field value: 5.6 mm
